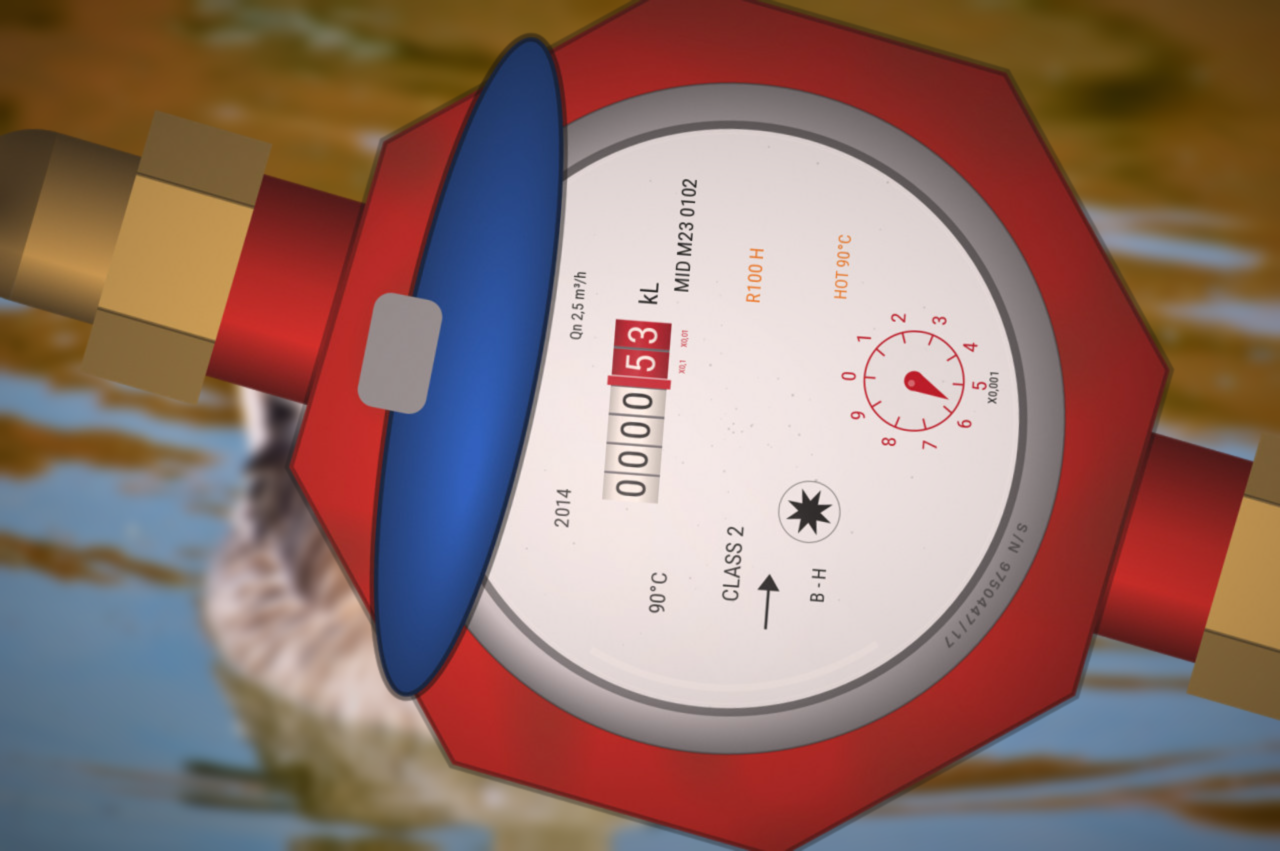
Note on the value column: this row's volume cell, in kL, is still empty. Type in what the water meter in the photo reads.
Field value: 0.535 kL
